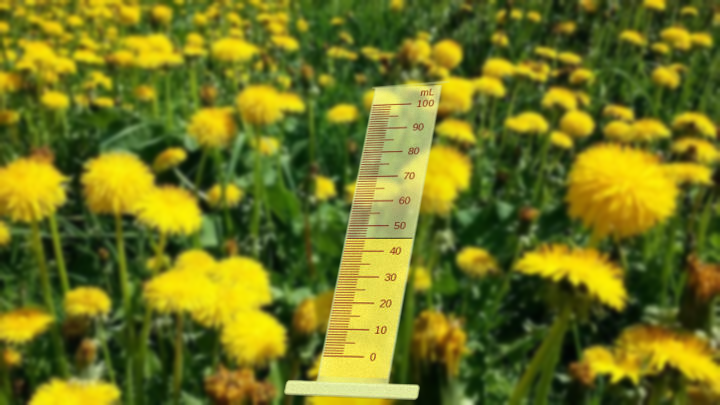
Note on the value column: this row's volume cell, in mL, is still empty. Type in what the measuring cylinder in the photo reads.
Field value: 45 mL
